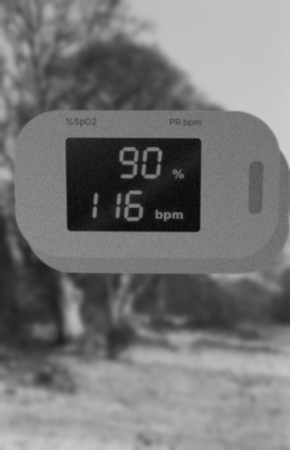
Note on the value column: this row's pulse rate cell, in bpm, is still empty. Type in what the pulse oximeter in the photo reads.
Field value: 116 bpm
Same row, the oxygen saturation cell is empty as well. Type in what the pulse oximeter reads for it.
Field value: 90 %
